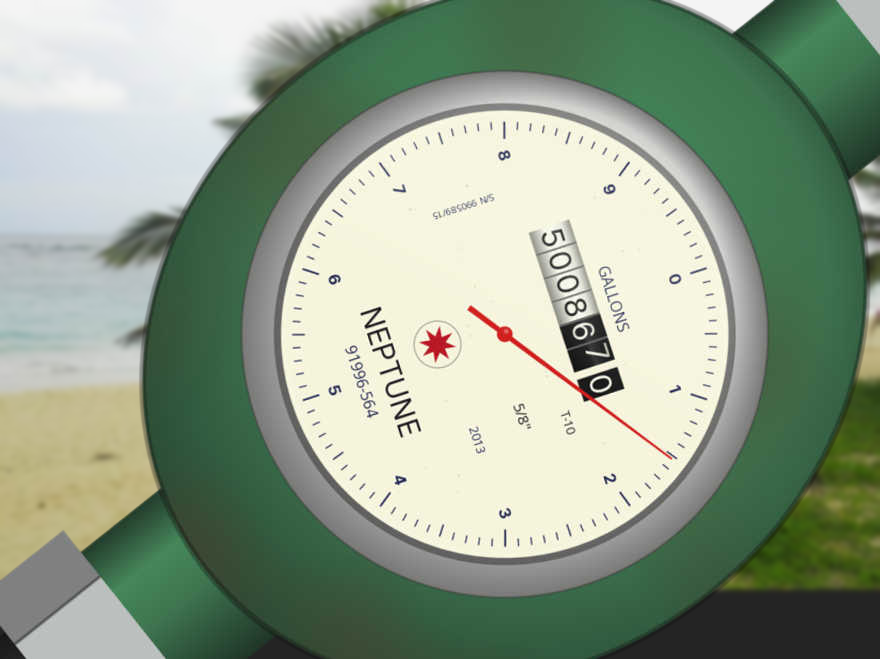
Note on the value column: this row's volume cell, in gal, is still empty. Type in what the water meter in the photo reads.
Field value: 5008671.5 gal
